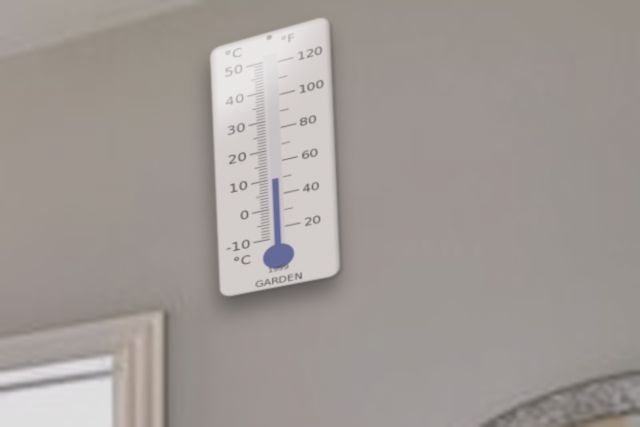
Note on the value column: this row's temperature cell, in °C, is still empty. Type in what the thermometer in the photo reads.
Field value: 10 °C
